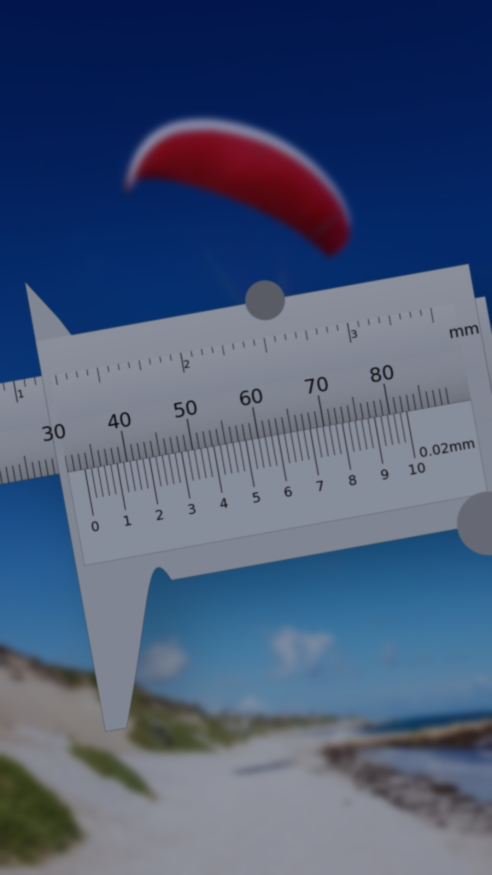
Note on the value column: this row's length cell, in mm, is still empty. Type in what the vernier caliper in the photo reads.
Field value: 33.6 mm
